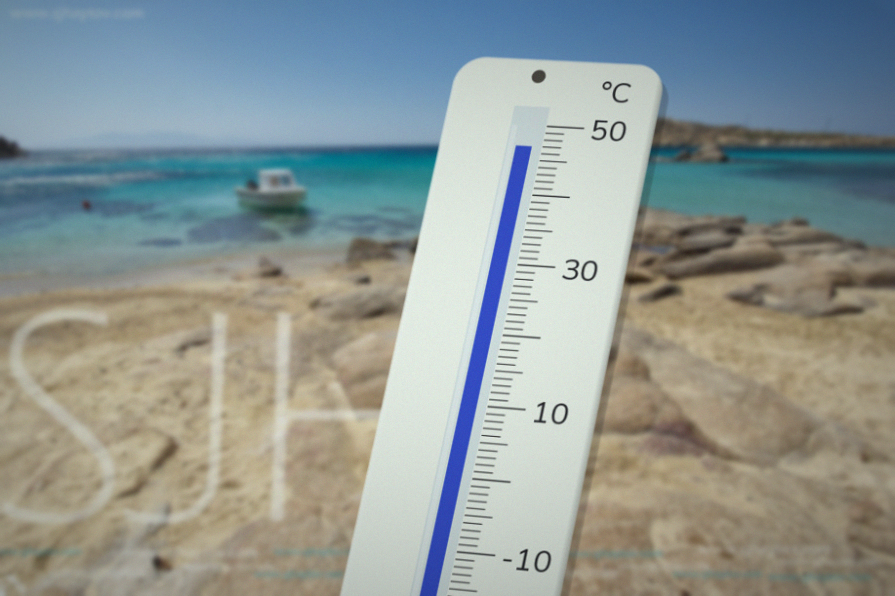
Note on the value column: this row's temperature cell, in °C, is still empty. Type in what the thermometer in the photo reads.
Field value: 47 °C
